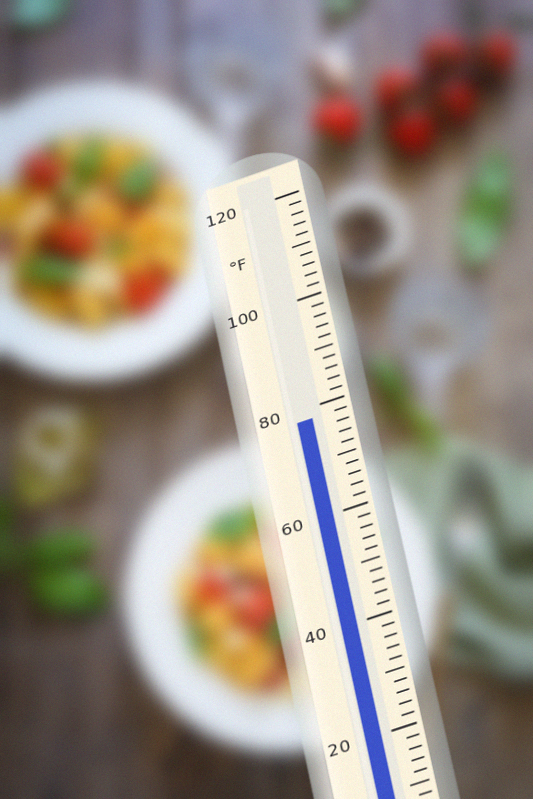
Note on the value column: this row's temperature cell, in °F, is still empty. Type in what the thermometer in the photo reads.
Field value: 78 °F
